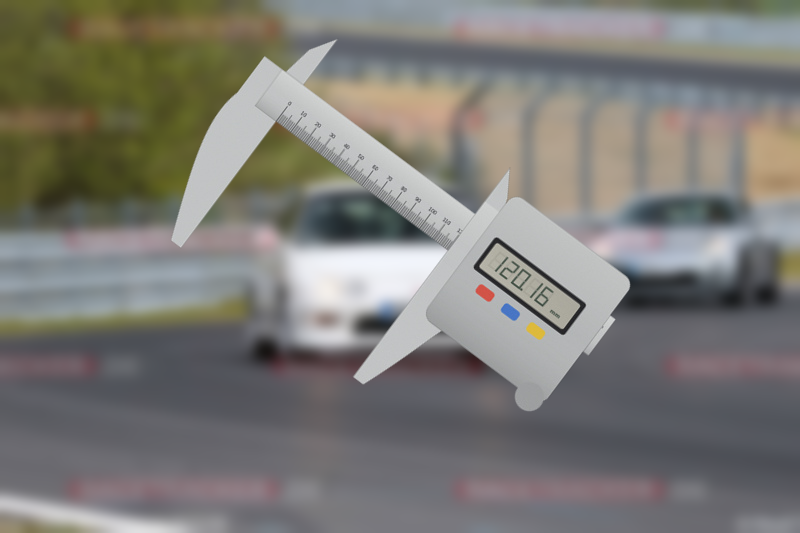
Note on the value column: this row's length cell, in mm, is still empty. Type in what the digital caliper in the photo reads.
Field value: 120.16 mm
